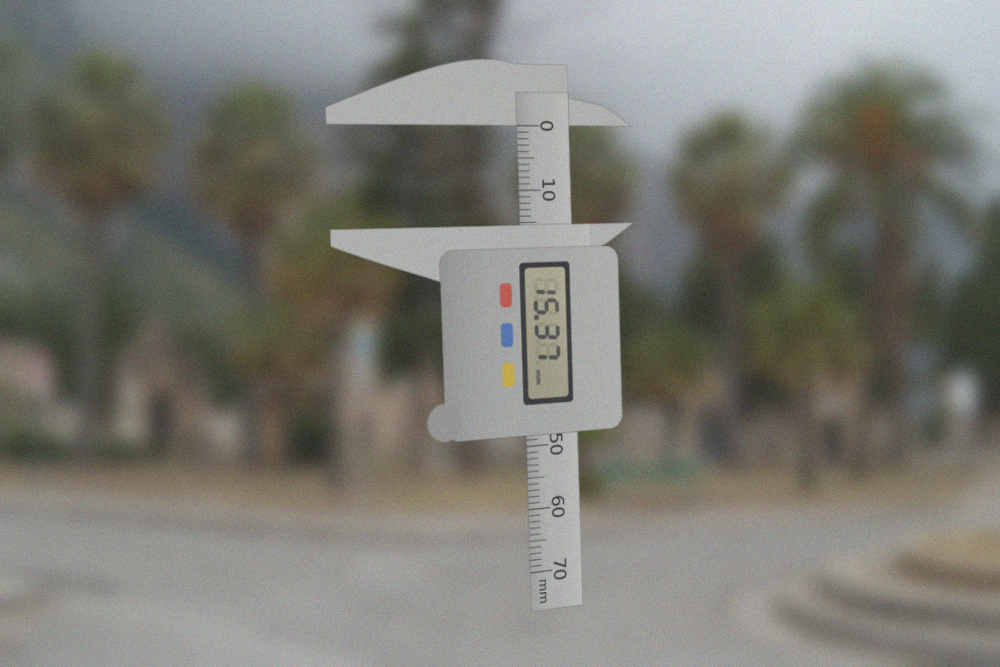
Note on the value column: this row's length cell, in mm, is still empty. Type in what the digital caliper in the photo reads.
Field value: 15.37 mm
